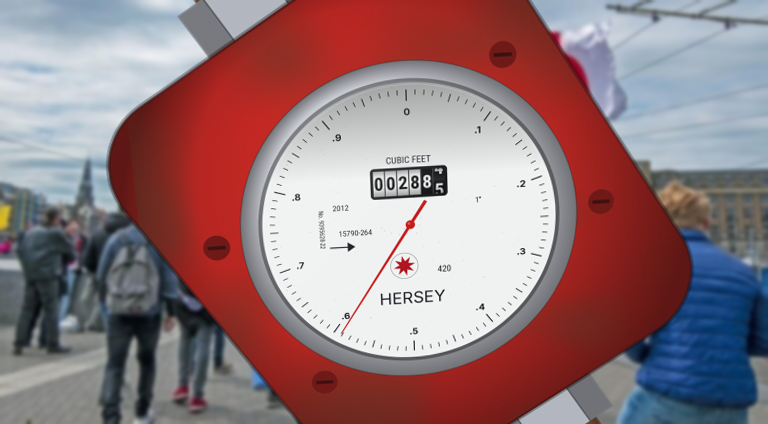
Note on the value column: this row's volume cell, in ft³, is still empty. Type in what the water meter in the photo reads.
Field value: 2884.59 ft³
